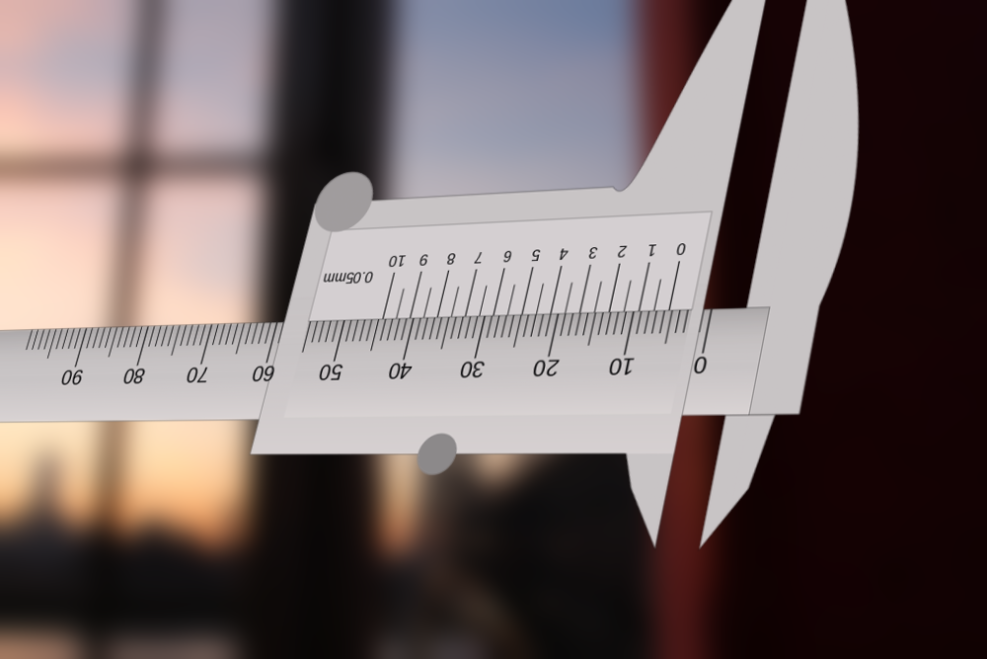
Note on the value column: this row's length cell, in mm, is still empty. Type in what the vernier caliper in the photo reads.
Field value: 5.4 mm
